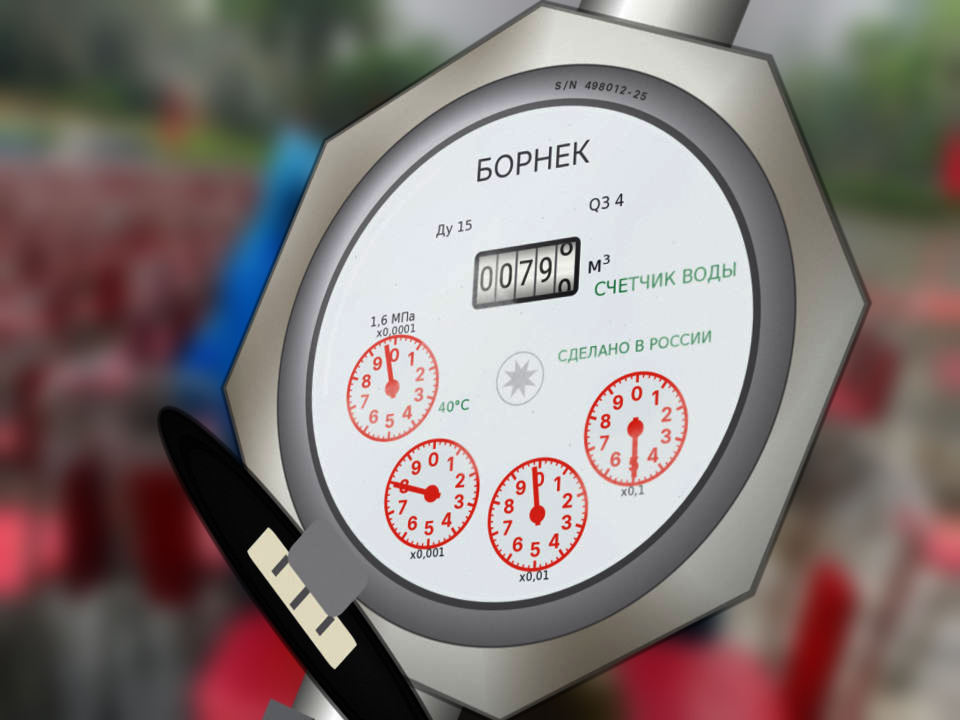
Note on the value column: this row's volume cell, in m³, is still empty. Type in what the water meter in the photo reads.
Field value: 798.4979 m³
